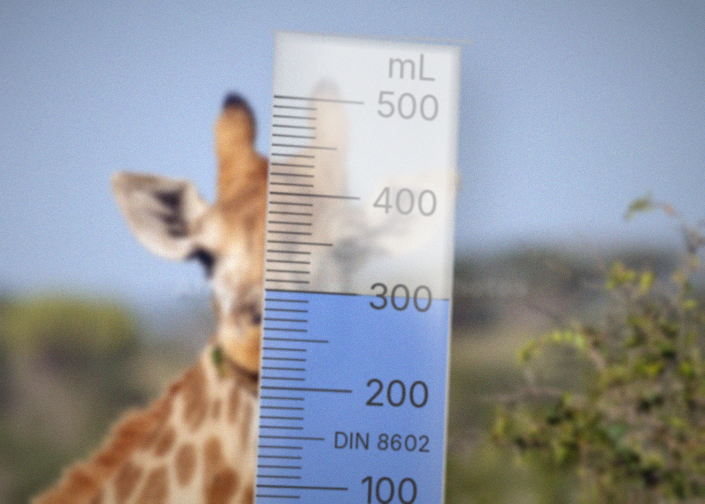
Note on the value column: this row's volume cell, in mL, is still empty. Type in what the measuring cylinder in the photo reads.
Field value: 300 mL
